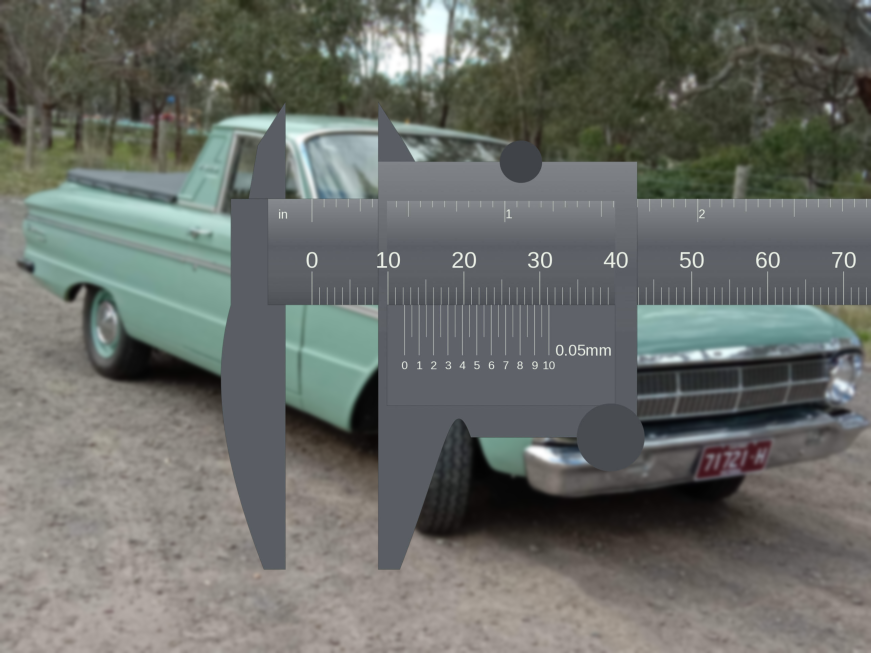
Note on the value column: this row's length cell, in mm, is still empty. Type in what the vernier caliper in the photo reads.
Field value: 12.2 mm
